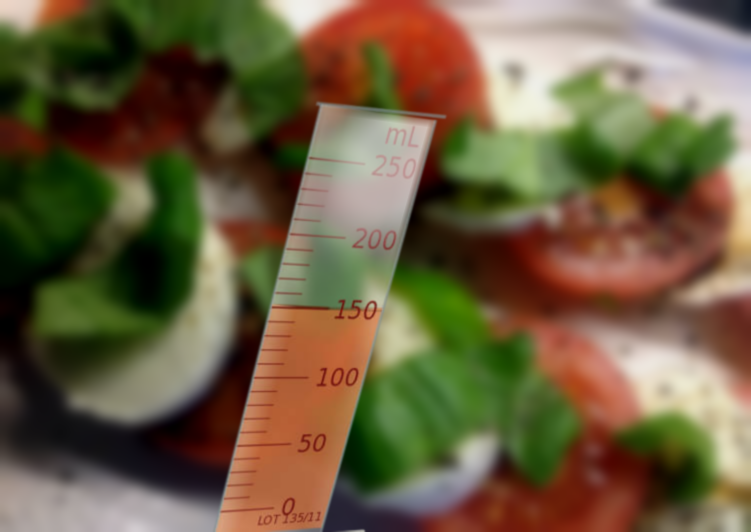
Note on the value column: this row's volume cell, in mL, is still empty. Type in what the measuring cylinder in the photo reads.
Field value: 150 mL
